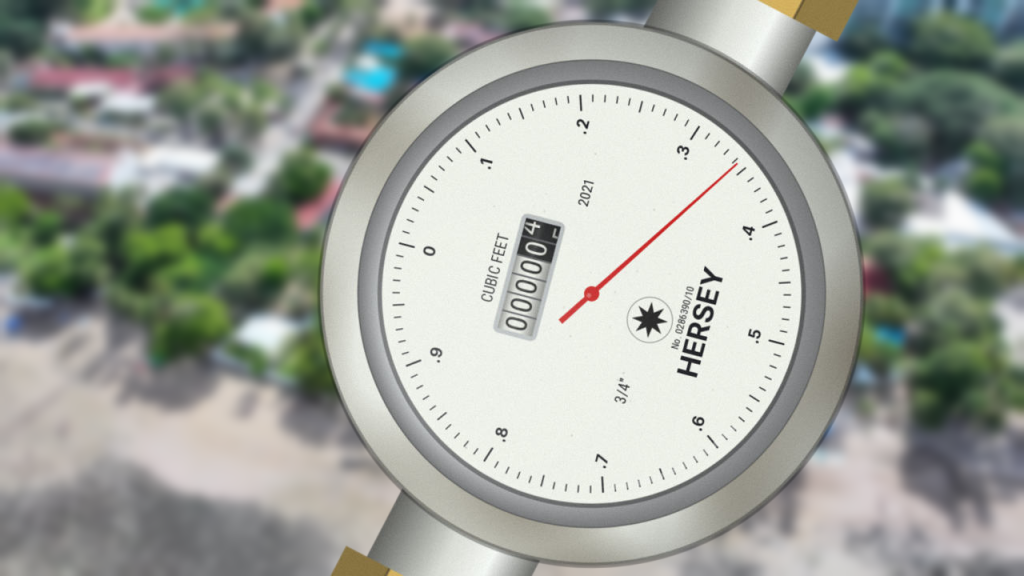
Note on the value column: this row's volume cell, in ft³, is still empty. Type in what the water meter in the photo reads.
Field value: 4.34 ft³
